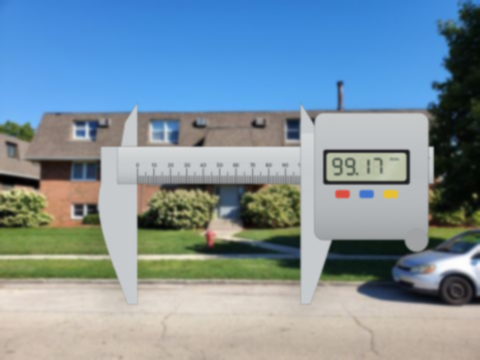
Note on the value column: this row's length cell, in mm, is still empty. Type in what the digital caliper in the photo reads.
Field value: 99.17 mm
